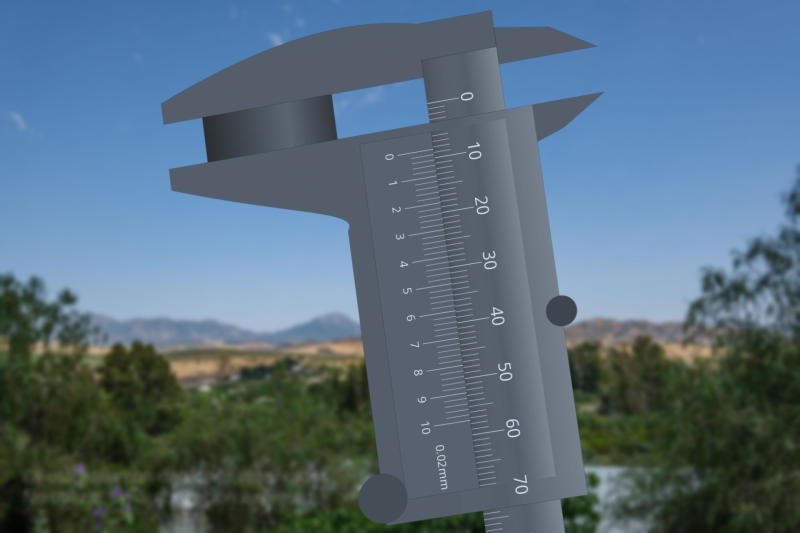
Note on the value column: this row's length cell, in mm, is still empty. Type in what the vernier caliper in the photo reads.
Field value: 8.4 mm
